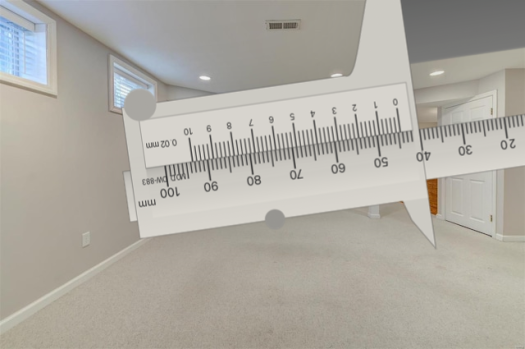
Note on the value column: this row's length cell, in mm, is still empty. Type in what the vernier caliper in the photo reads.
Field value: 44.5 mm
